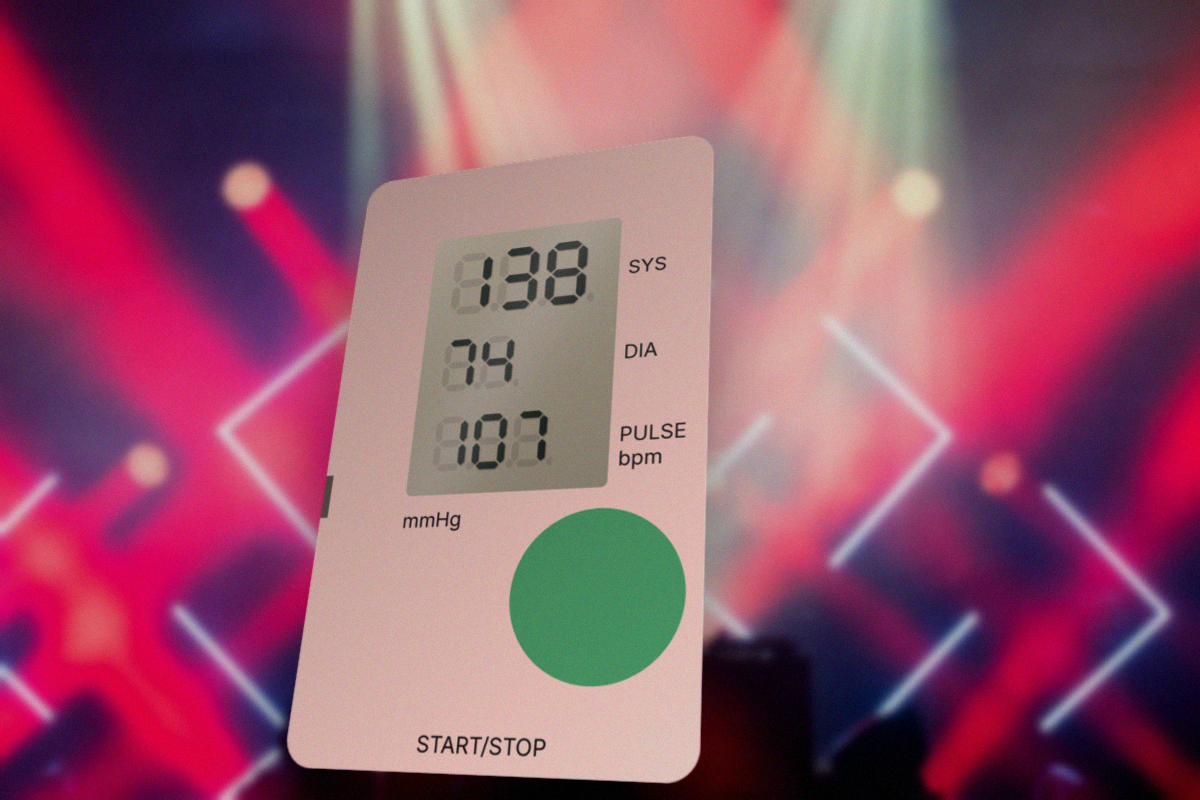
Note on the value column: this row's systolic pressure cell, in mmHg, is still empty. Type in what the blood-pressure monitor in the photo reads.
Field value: 138 mmHg
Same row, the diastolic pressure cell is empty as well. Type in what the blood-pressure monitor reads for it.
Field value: 74 mmHg
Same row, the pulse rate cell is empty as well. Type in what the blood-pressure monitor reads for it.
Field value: 107 bpm
